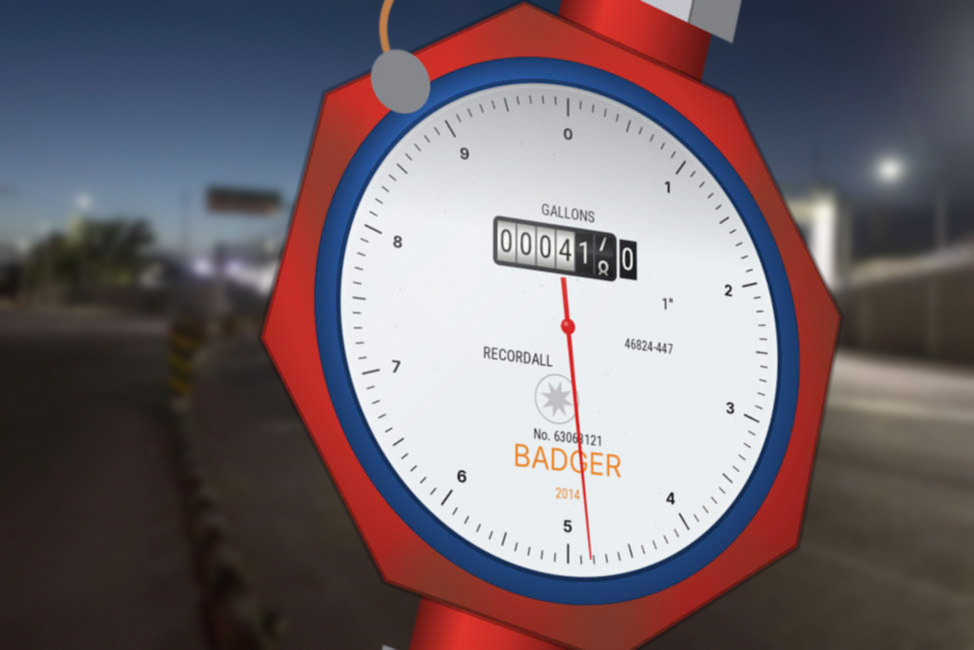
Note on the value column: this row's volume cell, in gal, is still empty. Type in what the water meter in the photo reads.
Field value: 4174.8 gal
